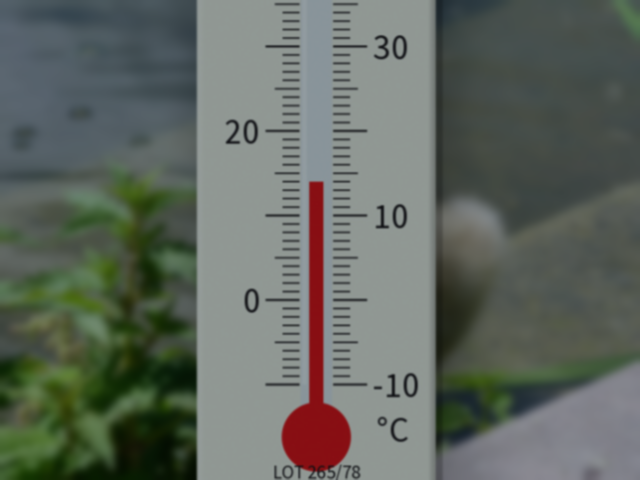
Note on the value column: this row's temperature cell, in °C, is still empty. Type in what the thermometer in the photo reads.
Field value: 14 °C
